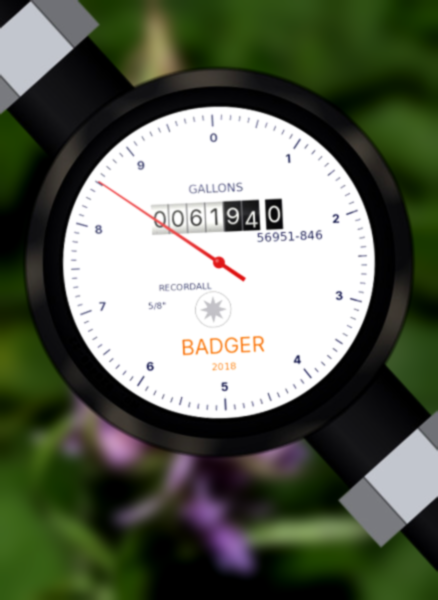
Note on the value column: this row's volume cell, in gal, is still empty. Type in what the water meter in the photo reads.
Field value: 61938.5 gal
